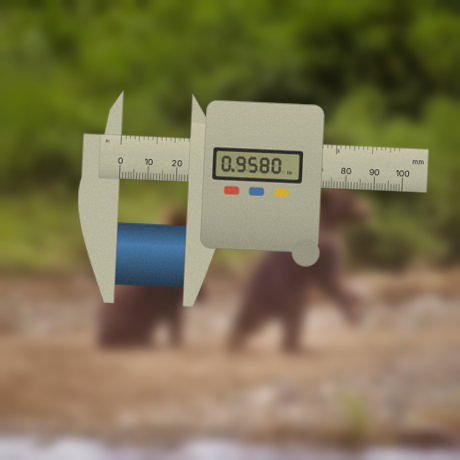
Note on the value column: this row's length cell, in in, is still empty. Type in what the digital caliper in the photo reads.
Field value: 0.9580 in
